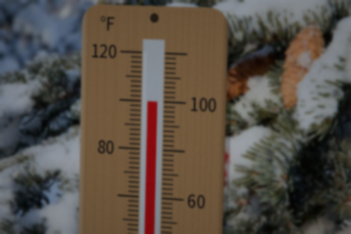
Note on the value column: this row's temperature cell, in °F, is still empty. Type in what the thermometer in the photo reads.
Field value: 100 °F
